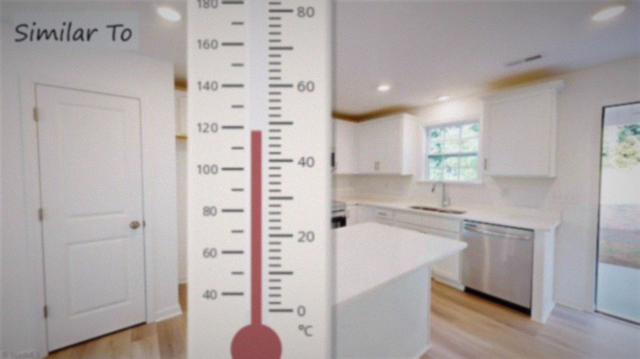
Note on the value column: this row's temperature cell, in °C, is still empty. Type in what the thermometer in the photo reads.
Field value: 48 °C
